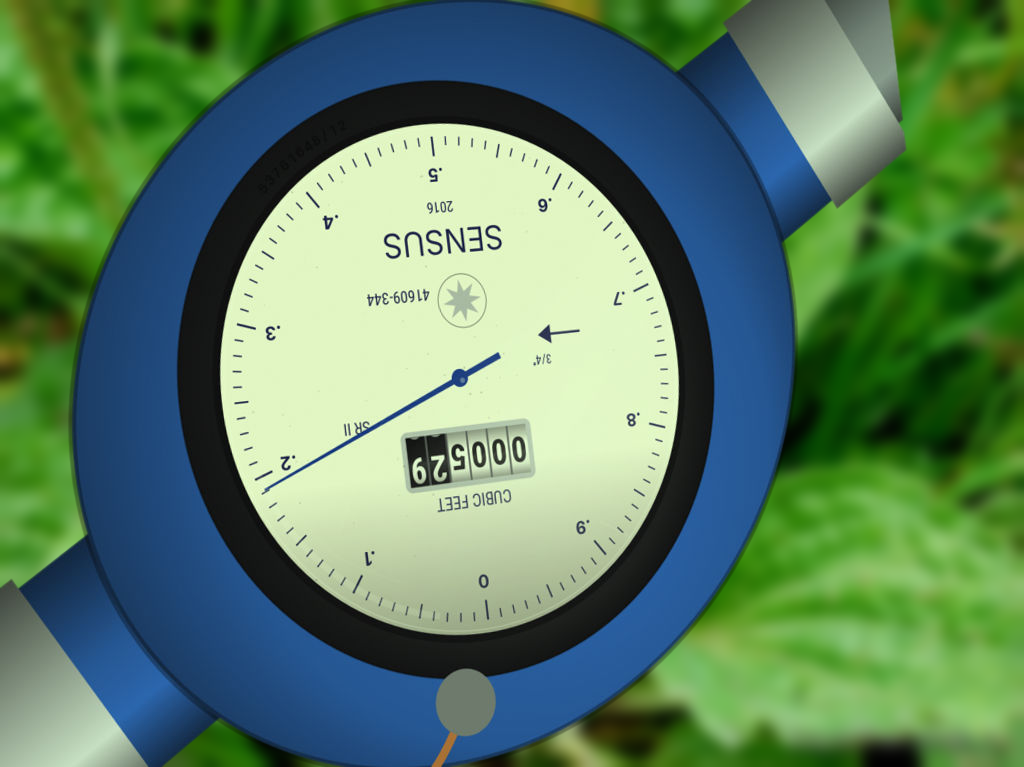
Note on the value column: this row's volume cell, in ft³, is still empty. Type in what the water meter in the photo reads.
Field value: 529.19 ft³
